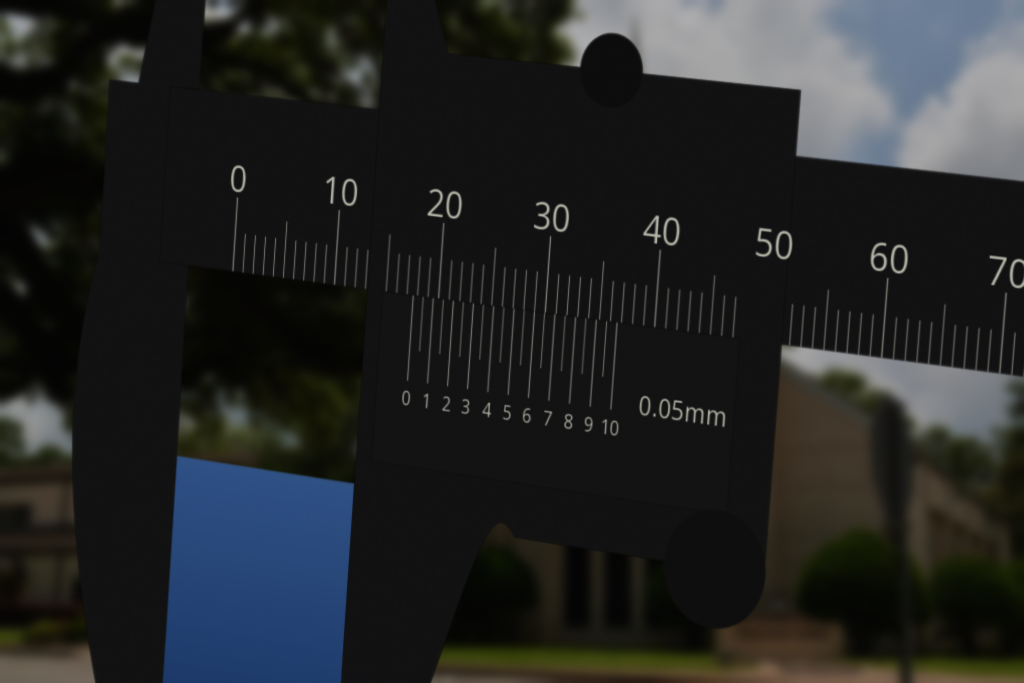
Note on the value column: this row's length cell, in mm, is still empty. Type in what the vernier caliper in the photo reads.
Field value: 17.6 mm
